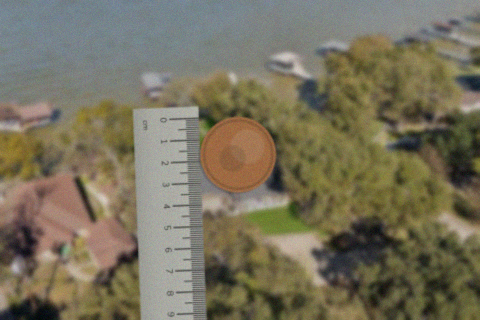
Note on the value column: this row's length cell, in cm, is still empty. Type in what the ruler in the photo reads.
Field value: 3.5 cm
